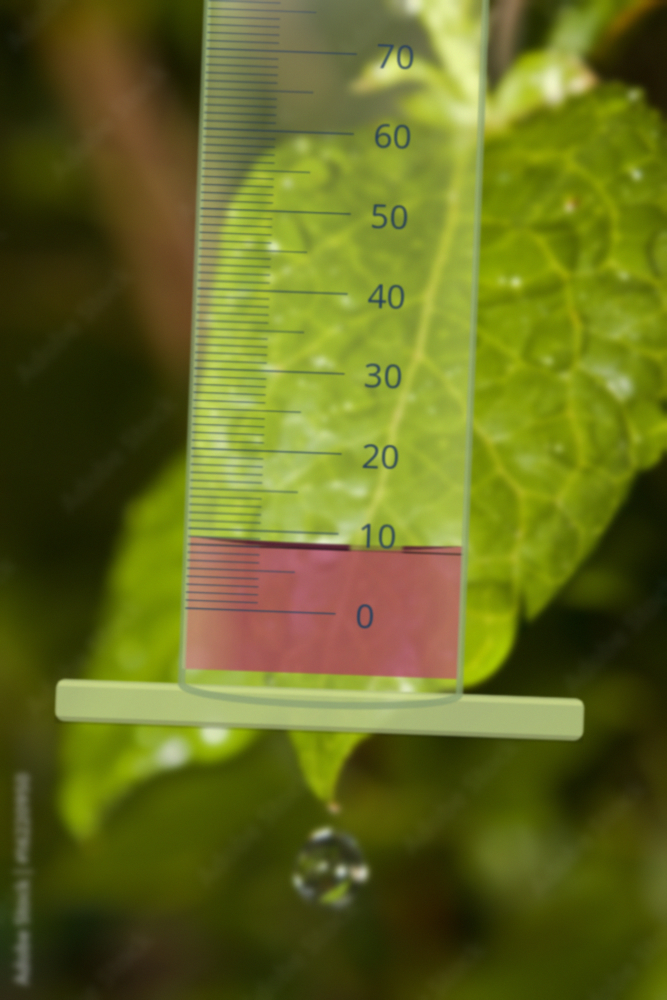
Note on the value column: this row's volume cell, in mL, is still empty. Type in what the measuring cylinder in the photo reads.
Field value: 8 mL
